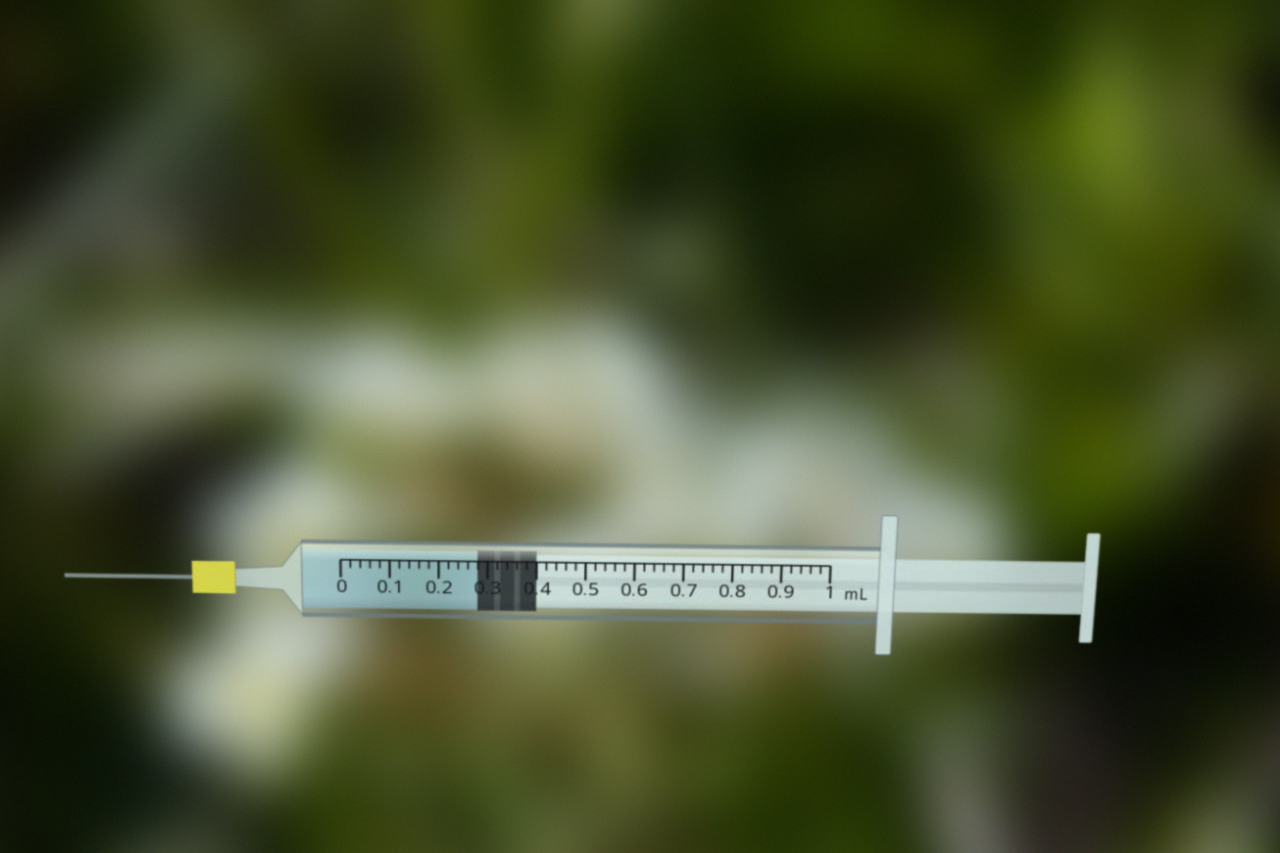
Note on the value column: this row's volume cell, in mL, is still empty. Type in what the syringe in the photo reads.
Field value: 0.28 mL
